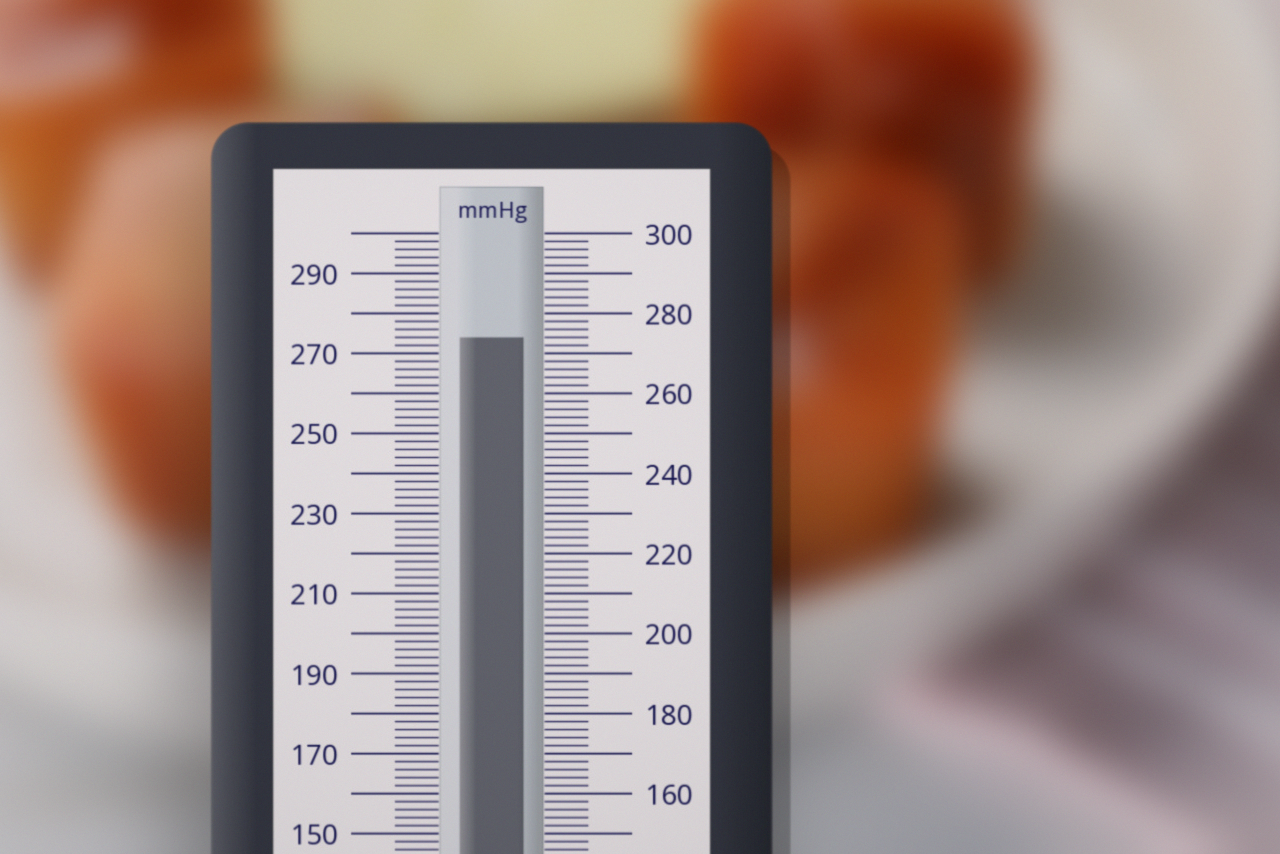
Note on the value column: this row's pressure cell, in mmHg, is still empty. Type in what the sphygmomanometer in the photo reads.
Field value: 274 mmHg
